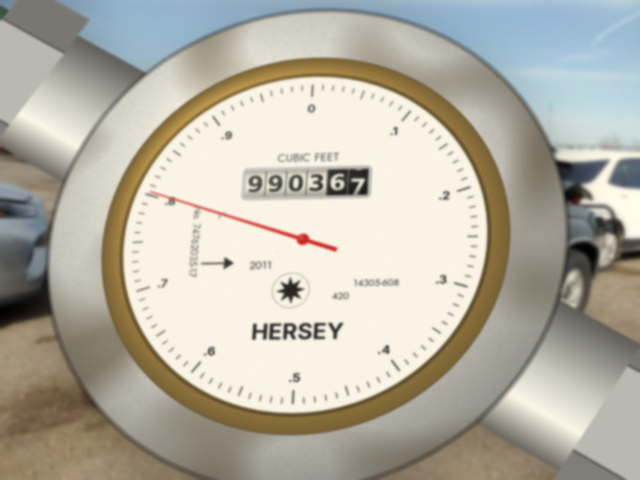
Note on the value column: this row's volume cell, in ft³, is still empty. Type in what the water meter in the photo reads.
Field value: 990366.80 ft³
